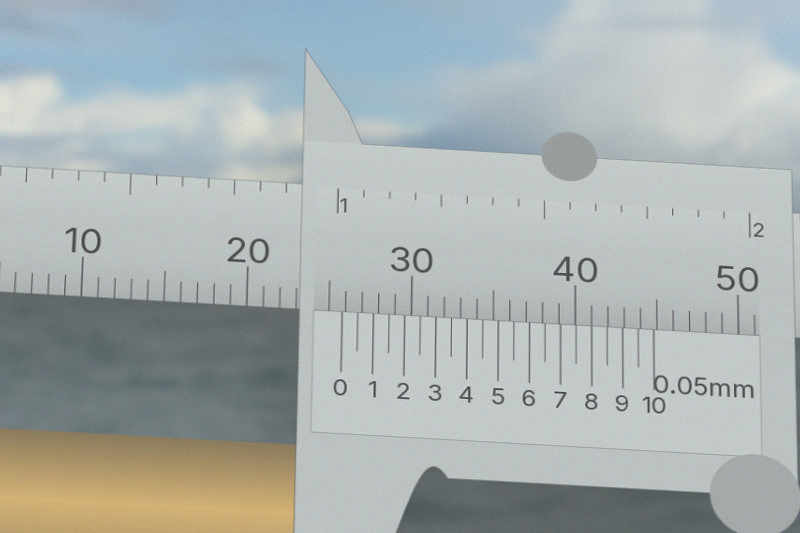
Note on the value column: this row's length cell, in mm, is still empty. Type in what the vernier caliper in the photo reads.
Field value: 25.8 mm
